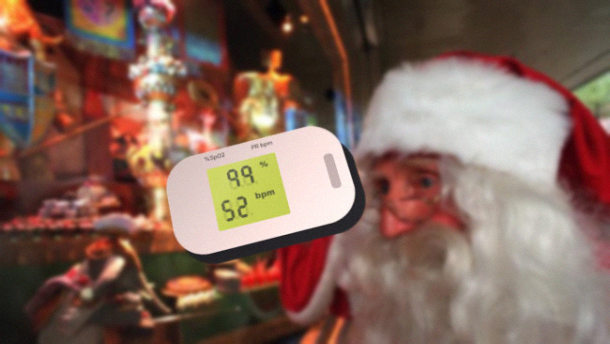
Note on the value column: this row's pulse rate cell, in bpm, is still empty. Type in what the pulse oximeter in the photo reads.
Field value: 52 bpm
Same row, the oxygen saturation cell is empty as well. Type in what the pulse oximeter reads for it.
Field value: 99 %
